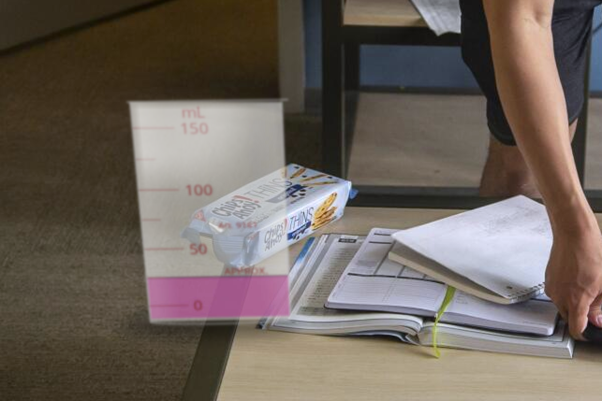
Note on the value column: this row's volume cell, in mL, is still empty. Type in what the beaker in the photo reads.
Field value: 25 mL
